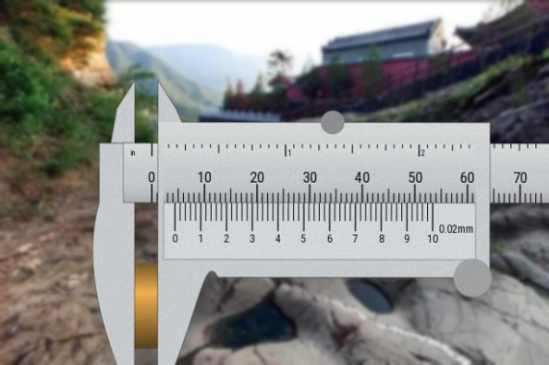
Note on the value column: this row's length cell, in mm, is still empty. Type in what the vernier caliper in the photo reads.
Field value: 4.4 mm
